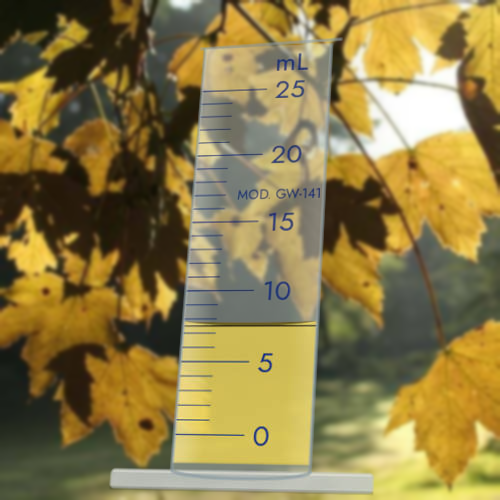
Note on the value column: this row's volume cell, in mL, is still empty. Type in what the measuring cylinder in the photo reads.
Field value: 7.5 mL
